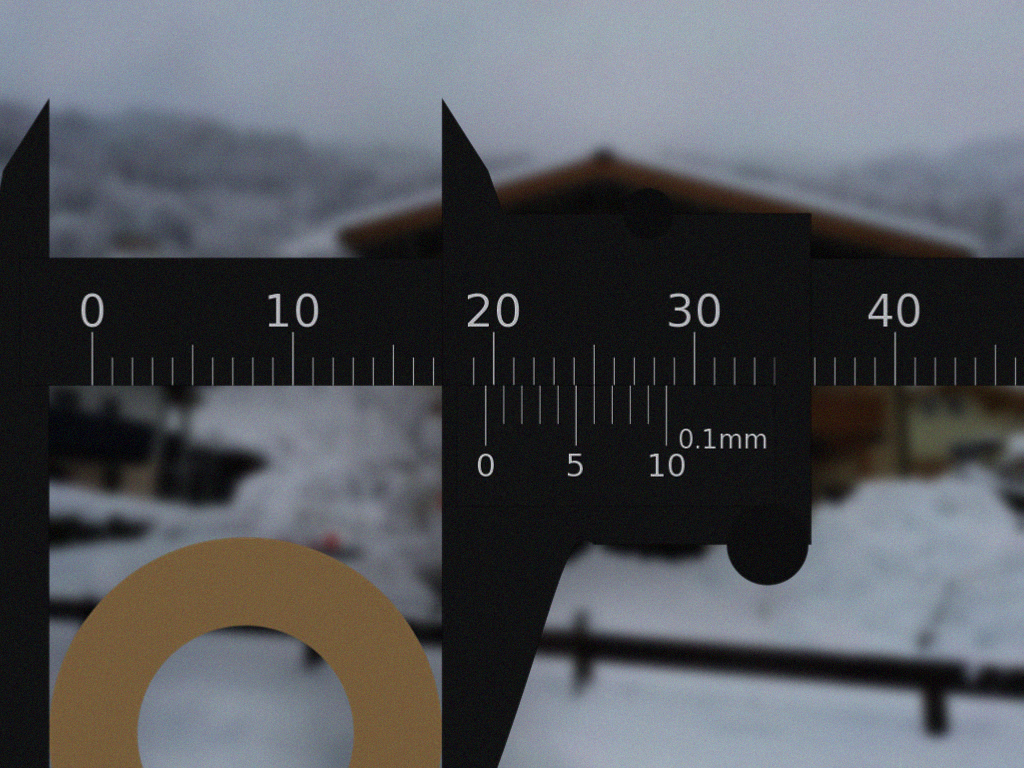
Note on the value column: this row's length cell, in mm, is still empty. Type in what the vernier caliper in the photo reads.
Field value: 19.6 mm
